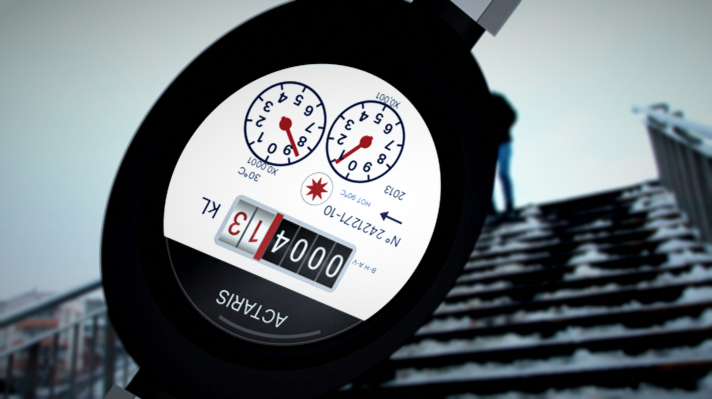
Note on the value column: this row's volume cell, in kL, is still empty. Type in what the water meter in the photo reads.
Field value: 4.1308 kL
